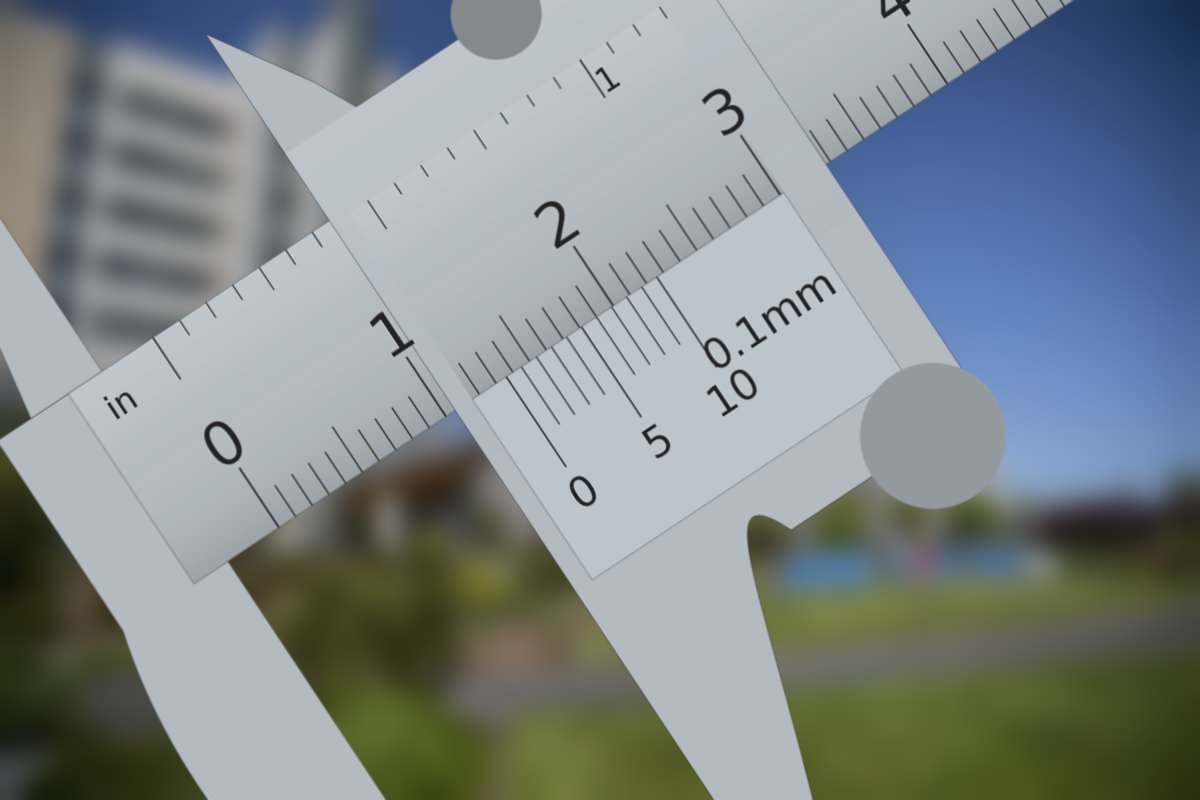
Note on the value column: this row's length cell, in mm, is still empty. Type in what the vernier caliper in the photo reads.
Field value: 13.6 mm
